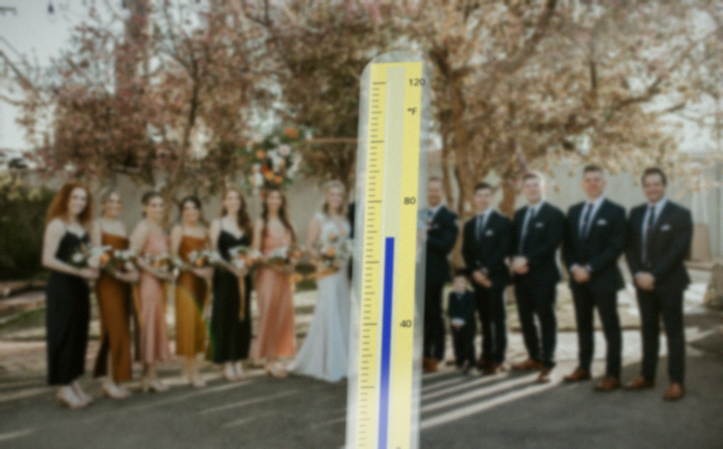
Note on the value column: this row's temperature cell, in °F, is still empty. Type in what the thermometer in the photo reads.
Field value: 68 °F
